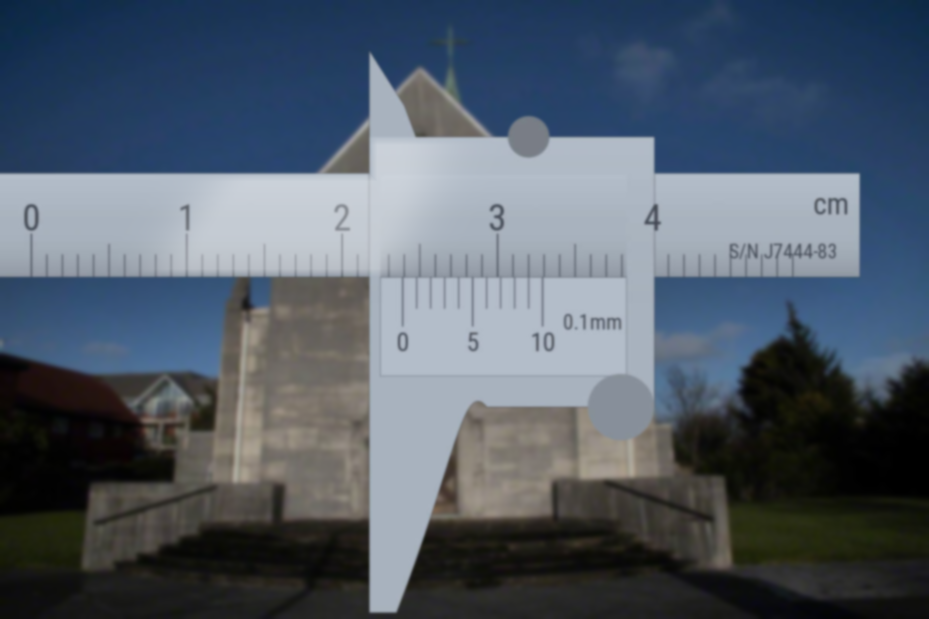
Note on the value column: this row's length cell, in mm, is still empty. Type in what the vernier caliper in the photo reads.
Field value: 23.9 mm
